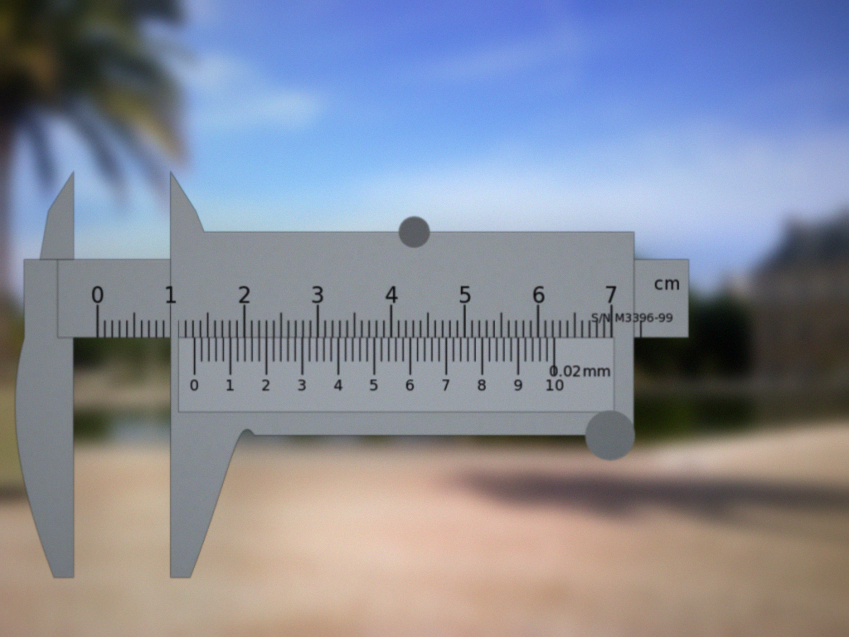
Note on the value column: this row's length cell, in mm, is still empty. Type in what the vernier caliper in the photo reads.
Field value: 13.2 mm
